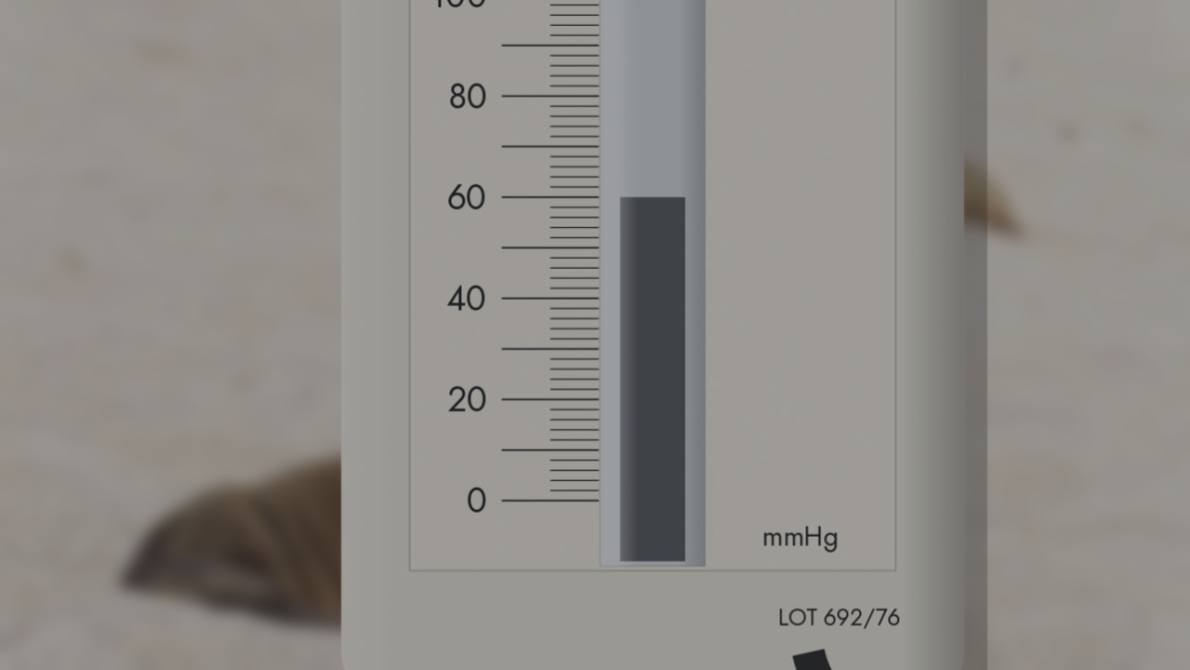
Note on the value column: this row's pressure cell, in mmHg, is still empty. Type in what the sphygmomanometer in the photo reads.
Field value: 60 mmHg
